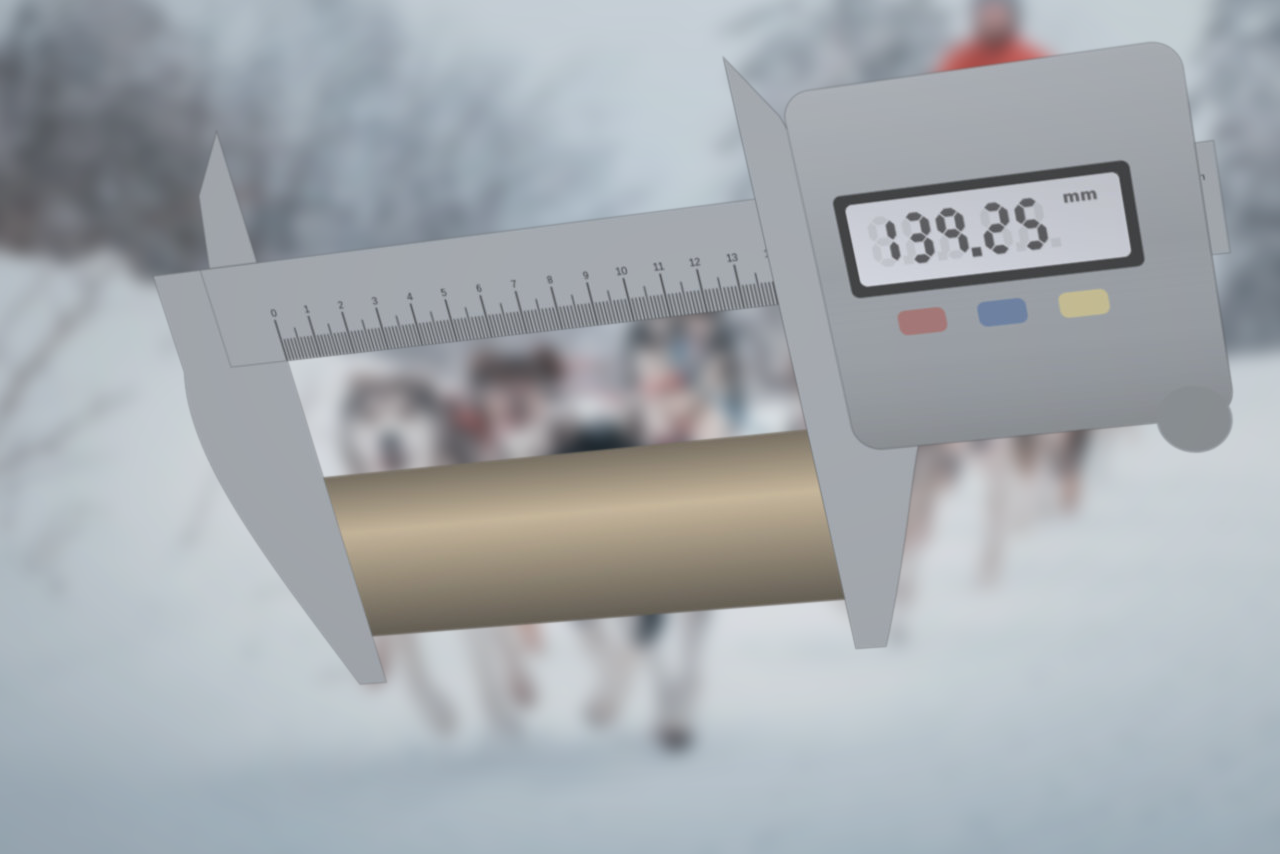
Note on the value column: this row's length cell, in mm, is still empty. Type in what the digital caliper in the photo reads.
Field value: 139.25 mm
